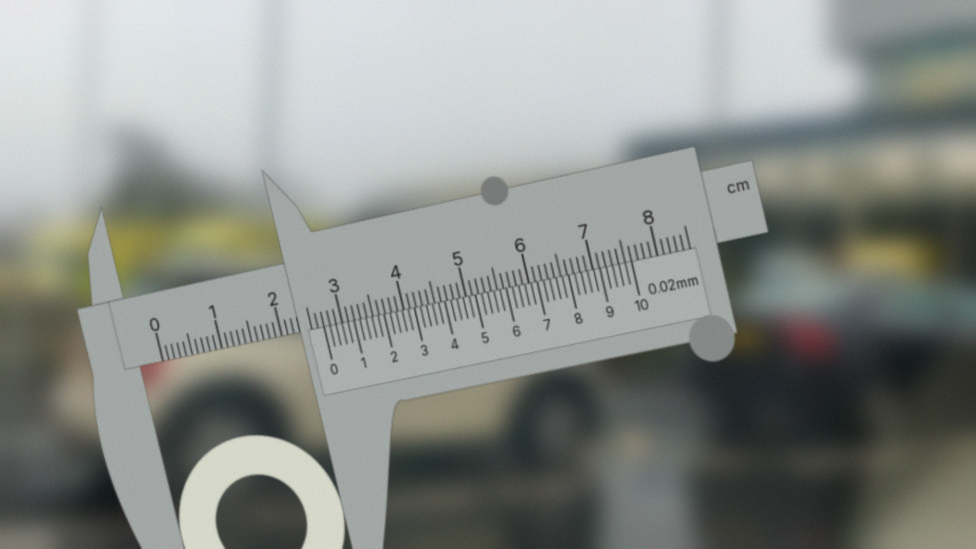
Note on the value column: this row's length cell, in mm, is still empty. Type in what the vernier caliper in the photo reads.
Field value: 27.0 mm
